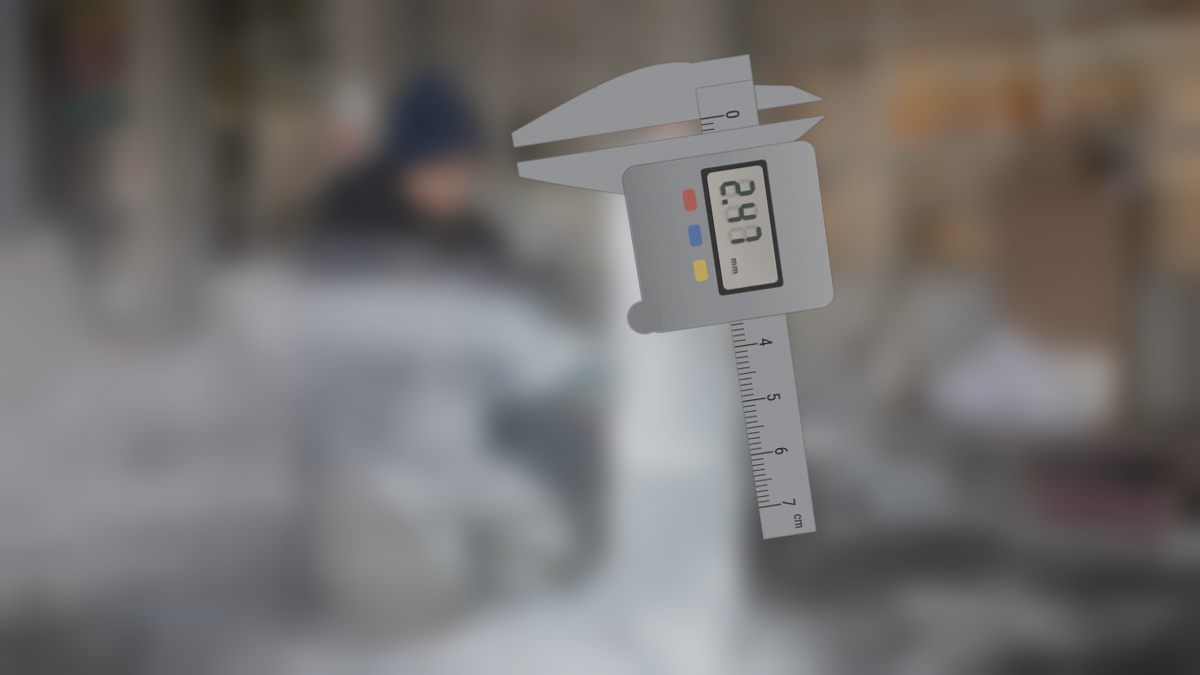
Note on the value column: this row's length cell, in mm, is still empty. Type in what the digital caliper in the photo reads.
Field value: 2.47 mm
